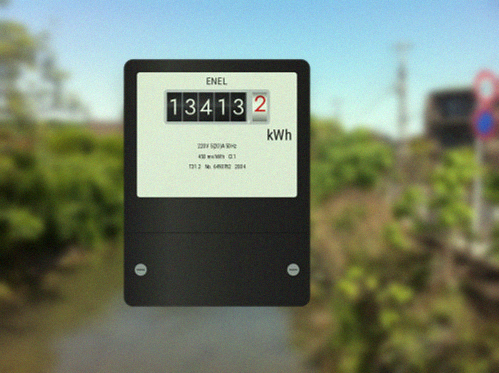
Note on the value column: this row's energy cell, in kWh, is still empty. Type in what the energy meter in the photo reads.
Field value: 13413.2 kWh
